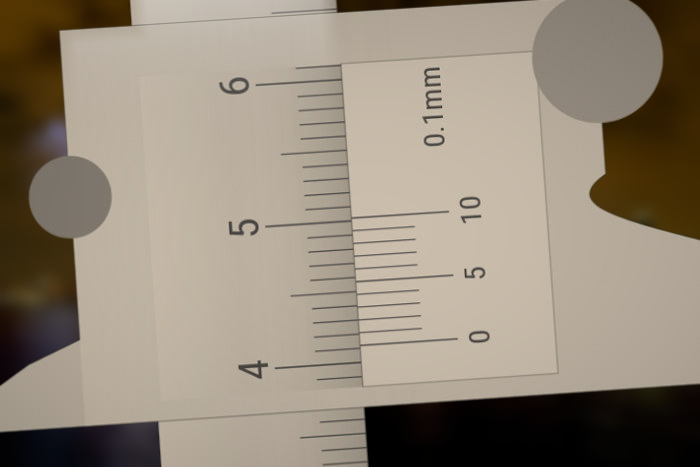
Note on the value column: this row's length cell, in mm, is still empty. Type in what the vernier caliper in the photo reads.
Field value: 41.2 mm
